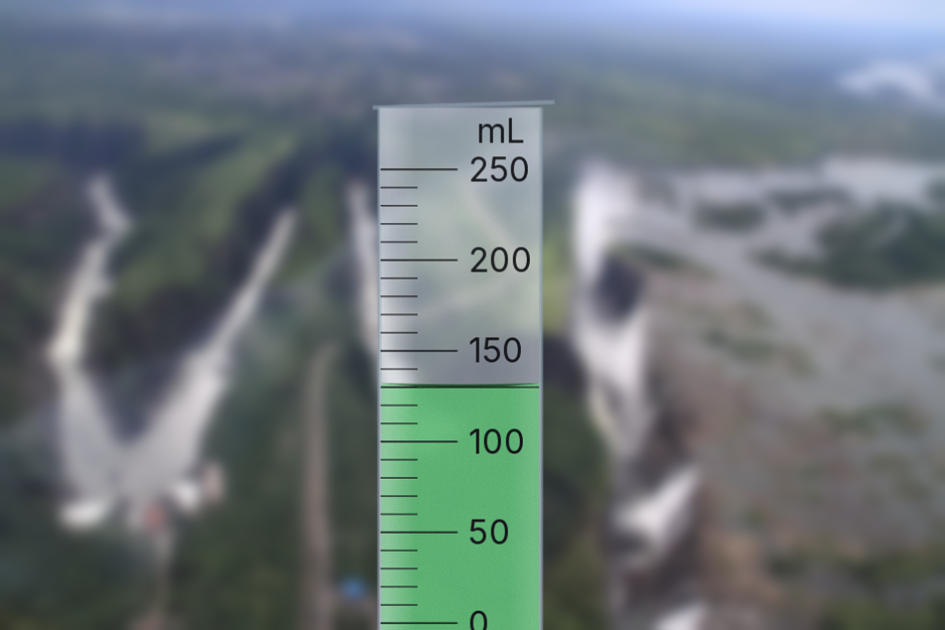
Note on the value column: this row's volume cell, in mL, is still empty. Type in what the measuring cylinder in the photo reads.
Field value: 130 mL
